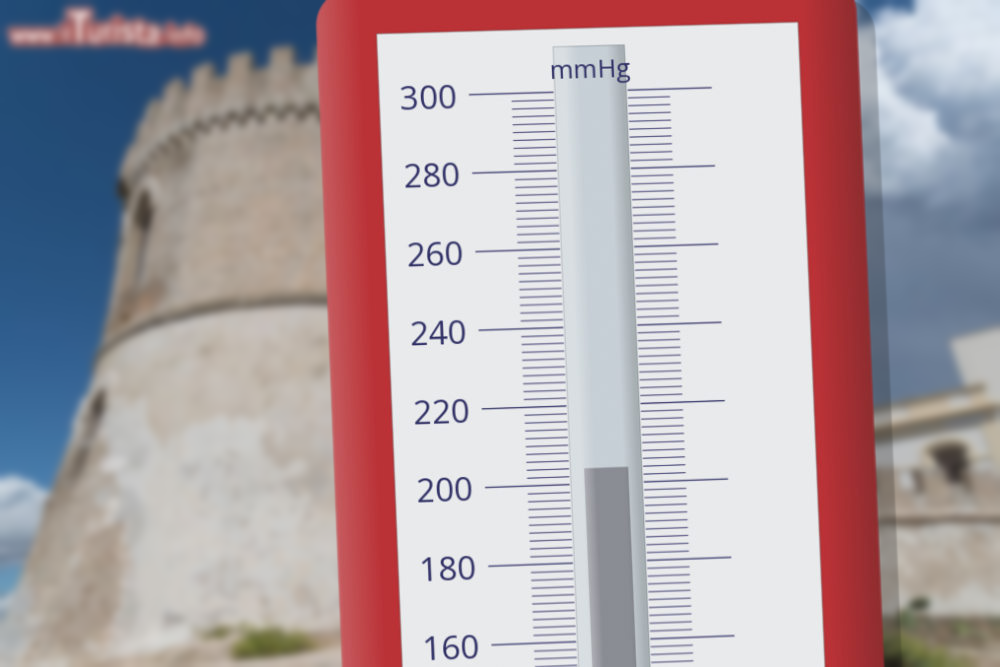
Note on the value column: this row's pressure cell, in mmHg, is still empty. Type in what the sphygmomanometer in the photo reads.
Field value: 204 mmHg
